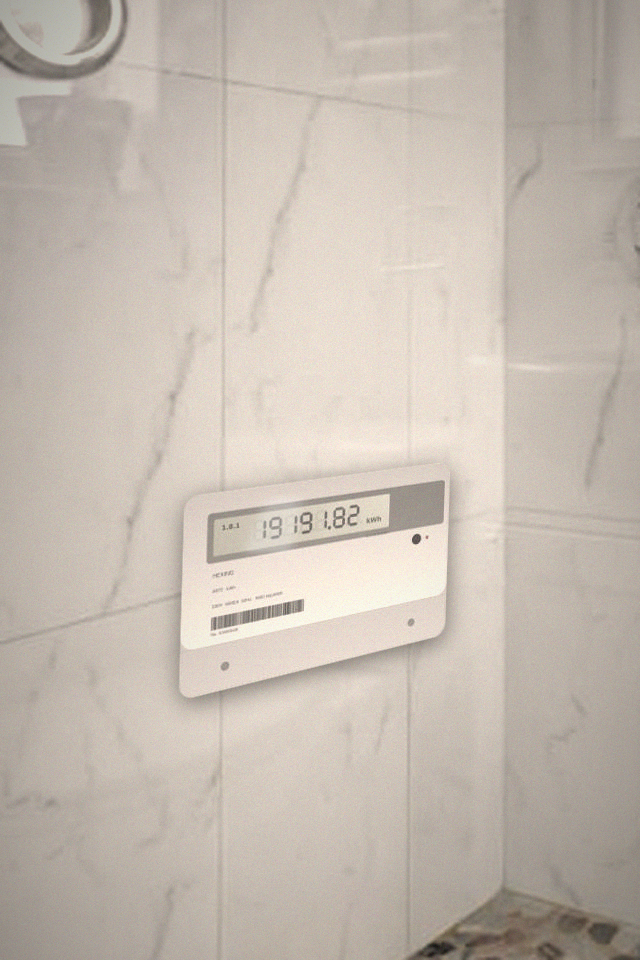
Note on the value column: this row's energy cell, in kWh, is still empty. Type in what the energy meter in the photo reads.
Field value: 19191.82 kWh
